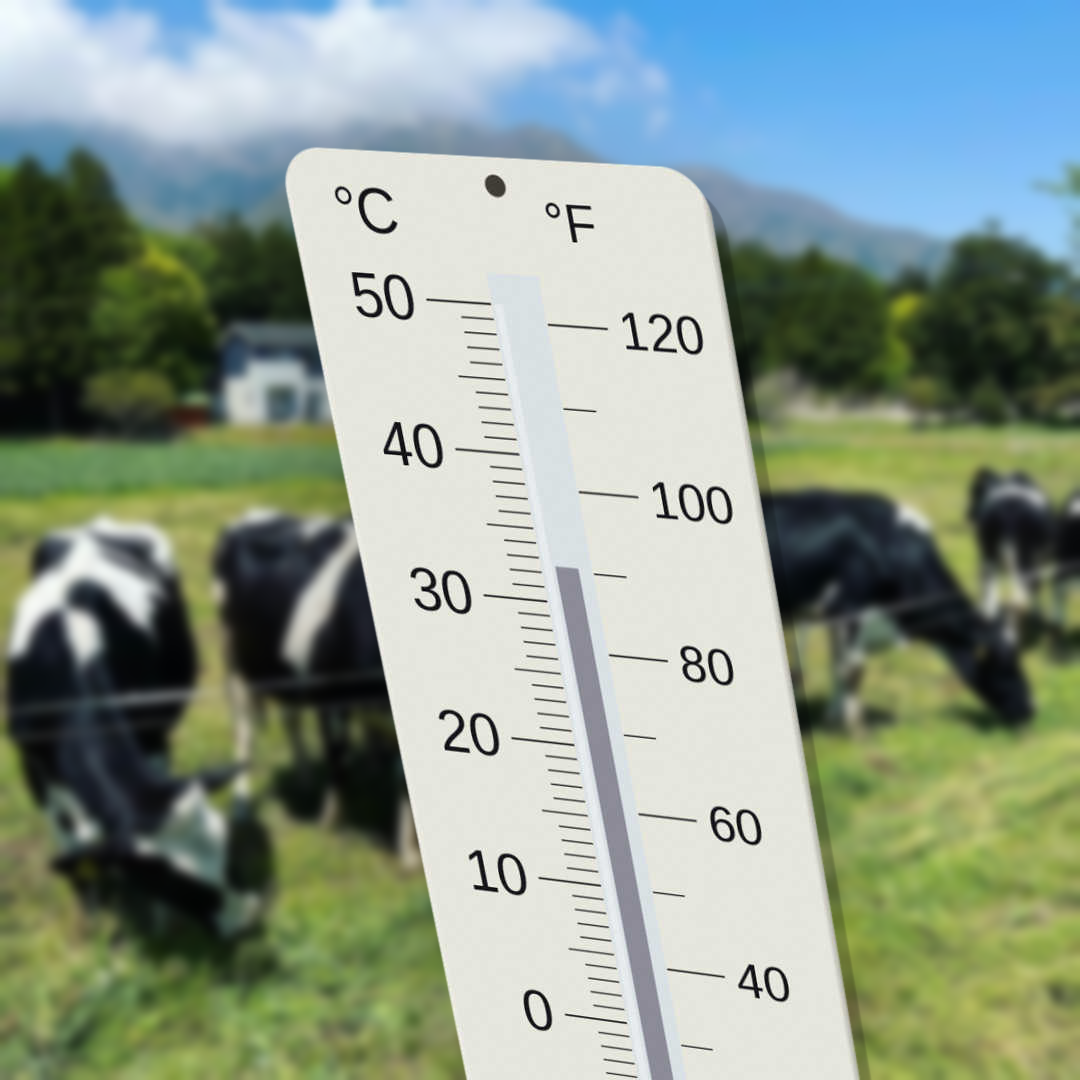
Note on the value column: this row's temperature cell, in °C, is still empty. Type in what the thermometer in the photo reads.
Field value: 32.5 °C
